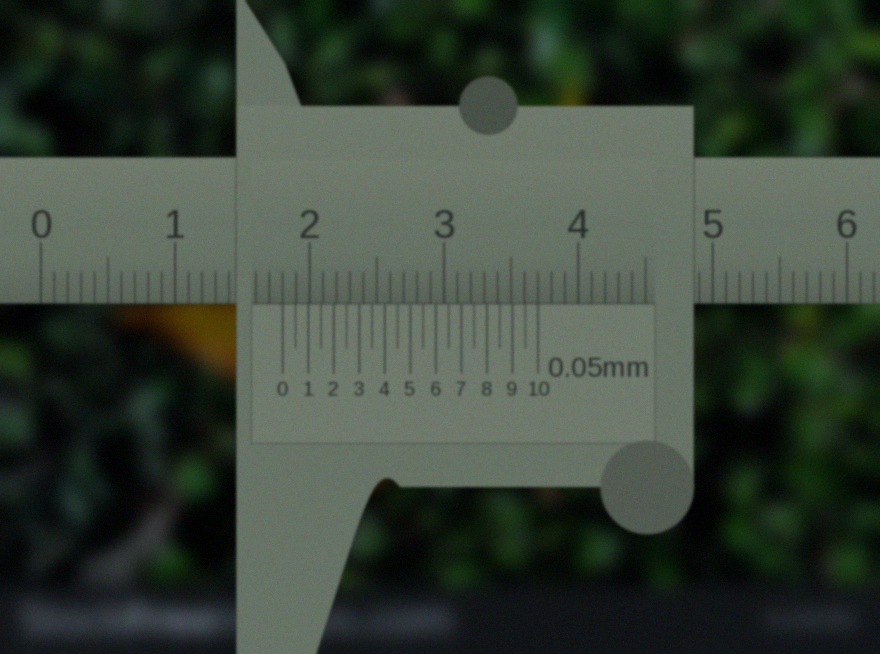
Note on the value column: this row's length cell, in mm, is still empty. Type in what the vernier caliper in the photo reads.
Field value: 18.0 mm
